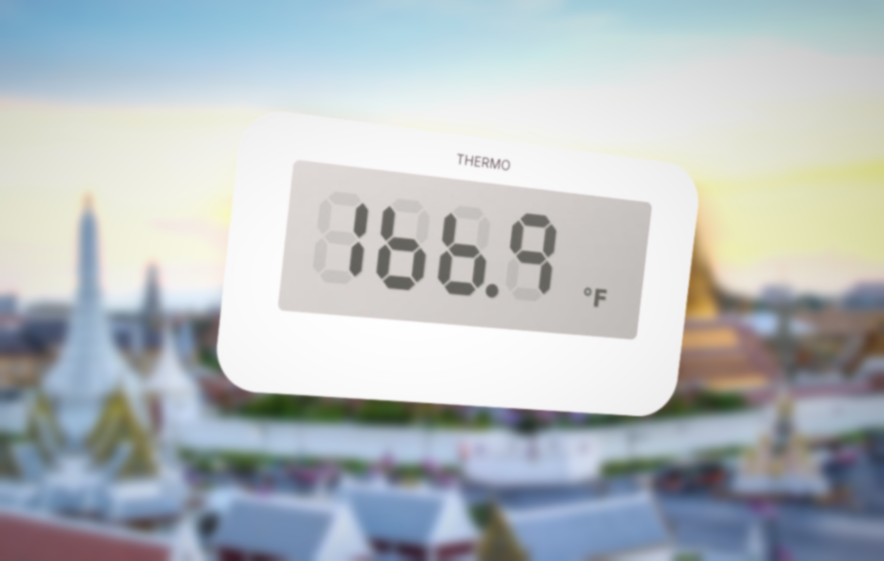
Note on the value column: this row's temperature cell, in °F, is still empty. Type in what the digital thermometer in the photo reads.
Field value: 166.9 °F
